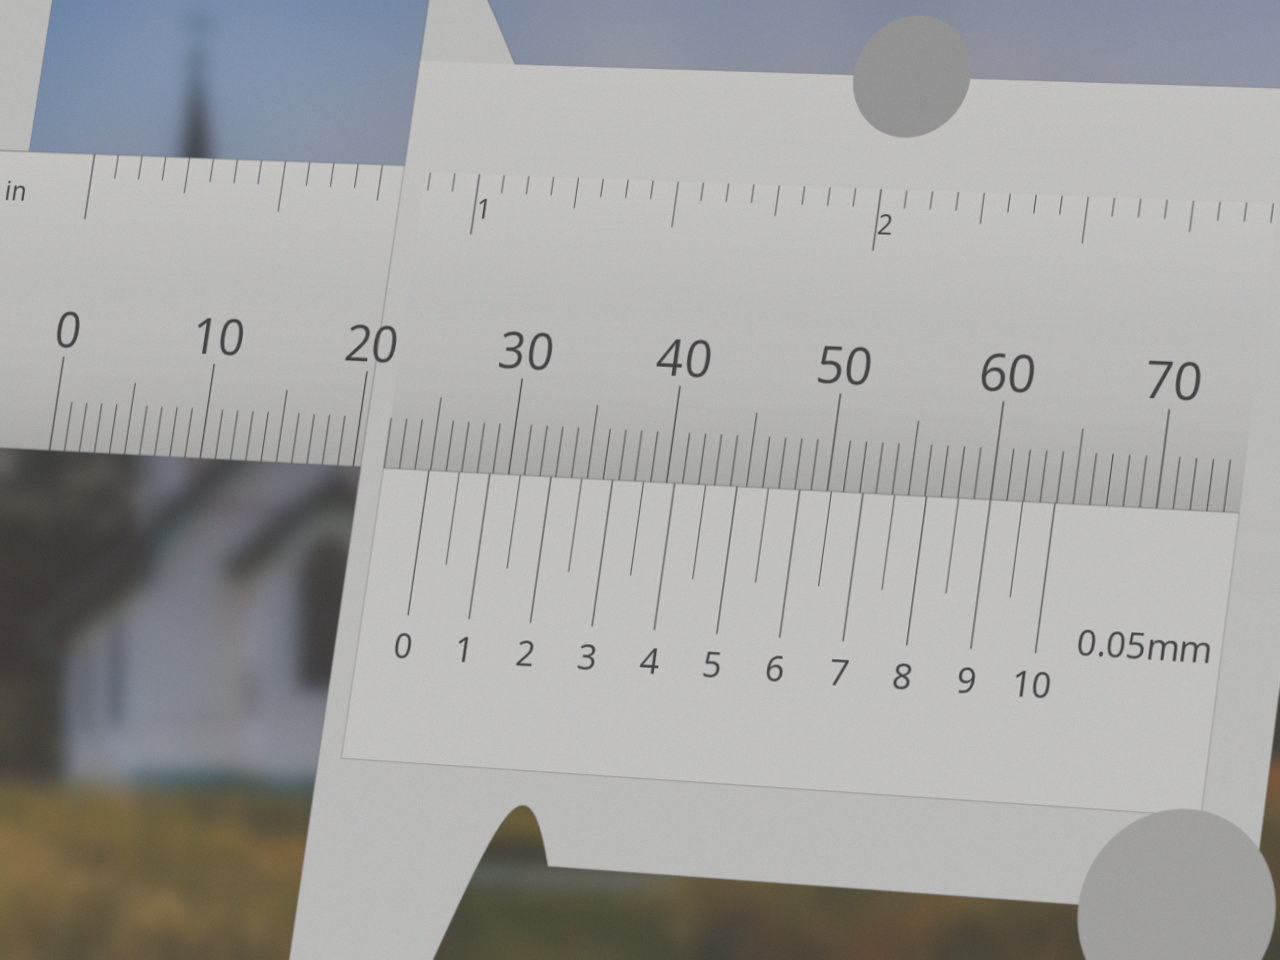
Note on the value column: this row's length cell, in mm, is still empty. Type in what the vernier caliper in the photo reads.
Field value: 24.9 mm
